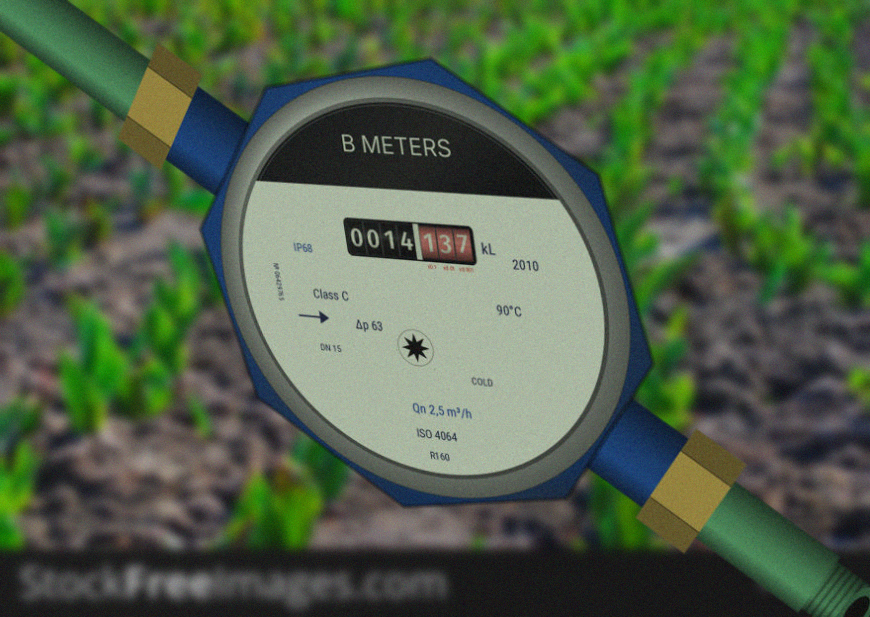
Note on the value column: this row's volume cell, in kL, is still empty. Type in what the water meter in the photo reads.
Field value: 14.137 kL
